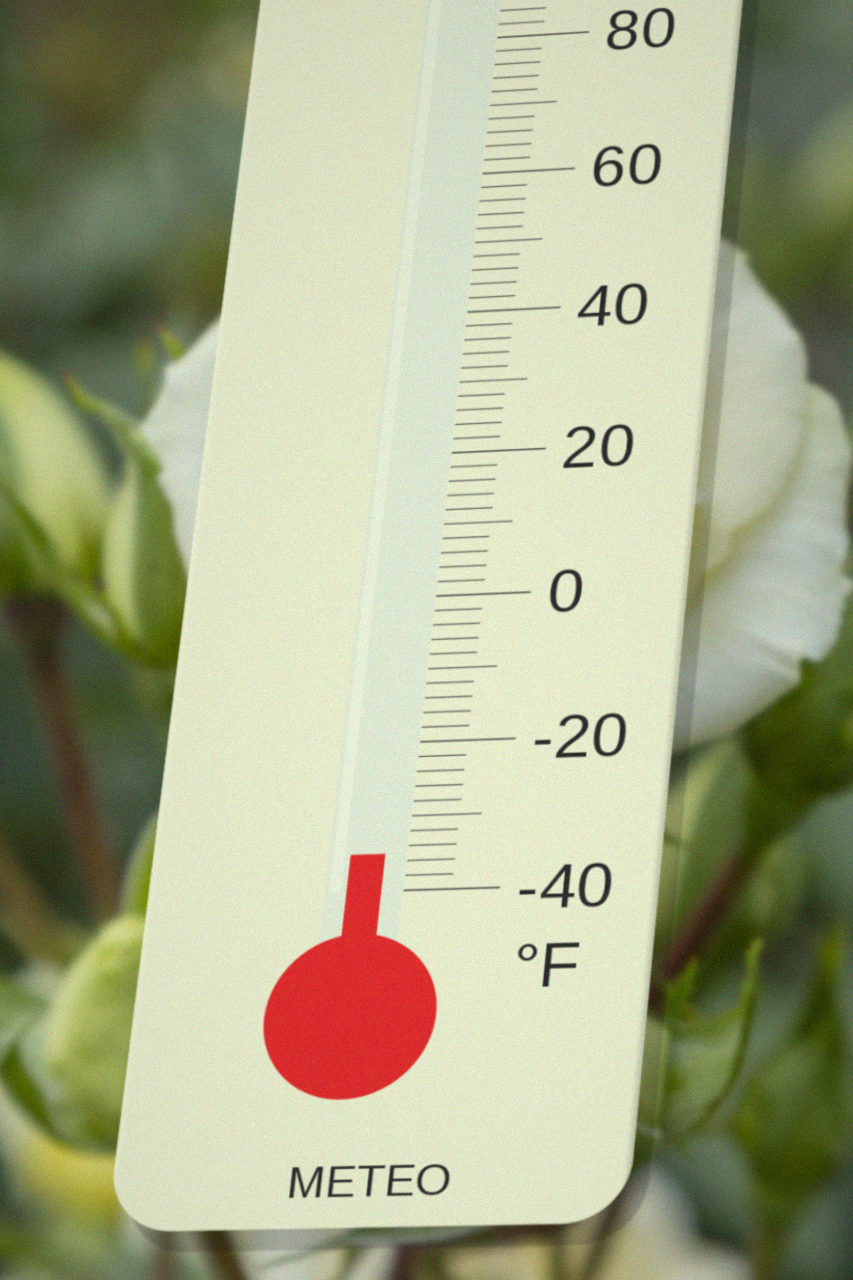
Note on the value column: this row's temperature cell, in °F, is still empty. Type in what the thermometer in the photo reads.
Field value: -35 °F
